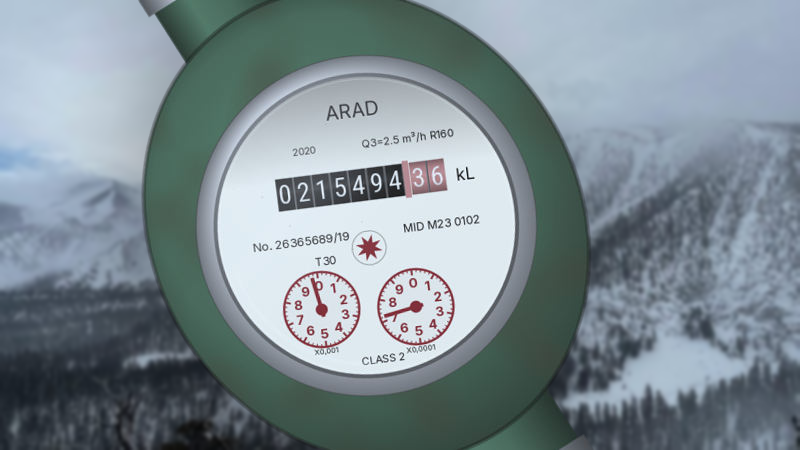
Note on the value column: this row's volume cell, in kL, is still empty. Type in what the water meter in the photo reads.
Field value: 215494.3597 kL
